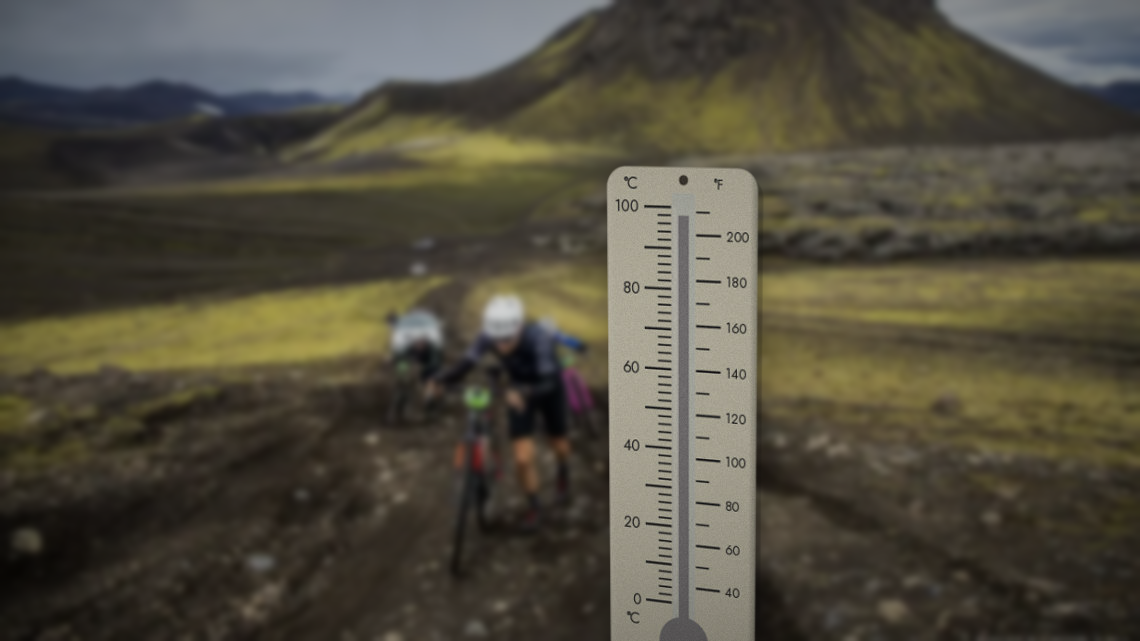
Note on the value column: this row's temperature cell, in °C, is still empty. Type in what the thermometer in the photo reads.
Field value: 98 °C
